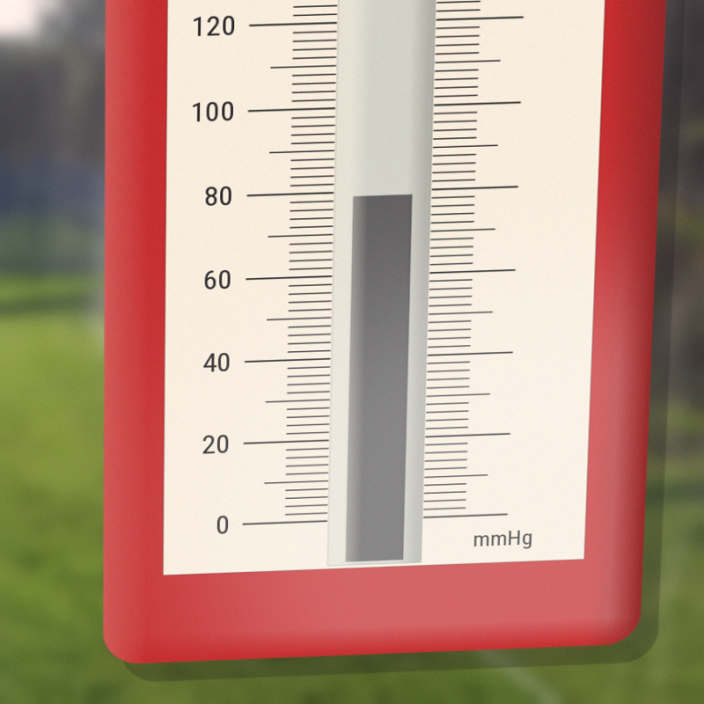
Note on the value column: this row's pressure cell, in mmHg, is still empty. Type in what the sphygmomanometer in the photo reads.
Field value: 79 mmHg
